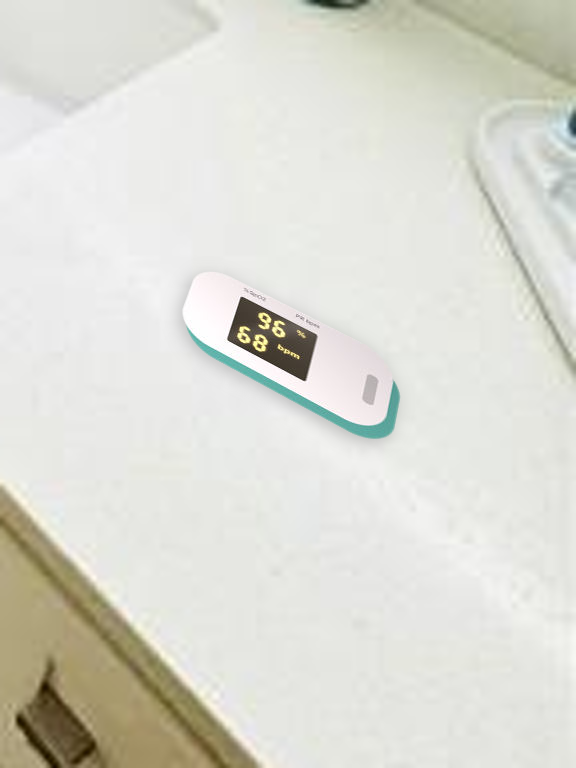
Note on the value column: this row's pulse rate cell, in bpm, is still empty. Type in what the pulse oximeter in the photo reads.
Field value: 68 bpm
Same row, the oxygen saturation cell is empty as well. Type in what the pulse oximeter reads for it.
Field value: 96 %
